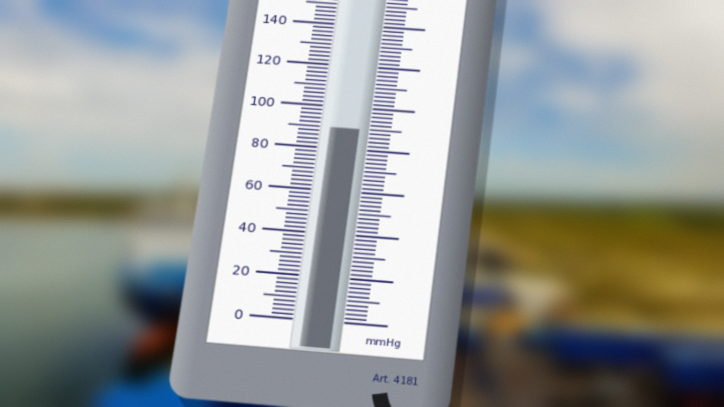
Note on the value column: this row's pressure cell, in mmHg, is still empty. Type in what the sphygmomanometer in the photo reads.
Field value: 90 mmHg
